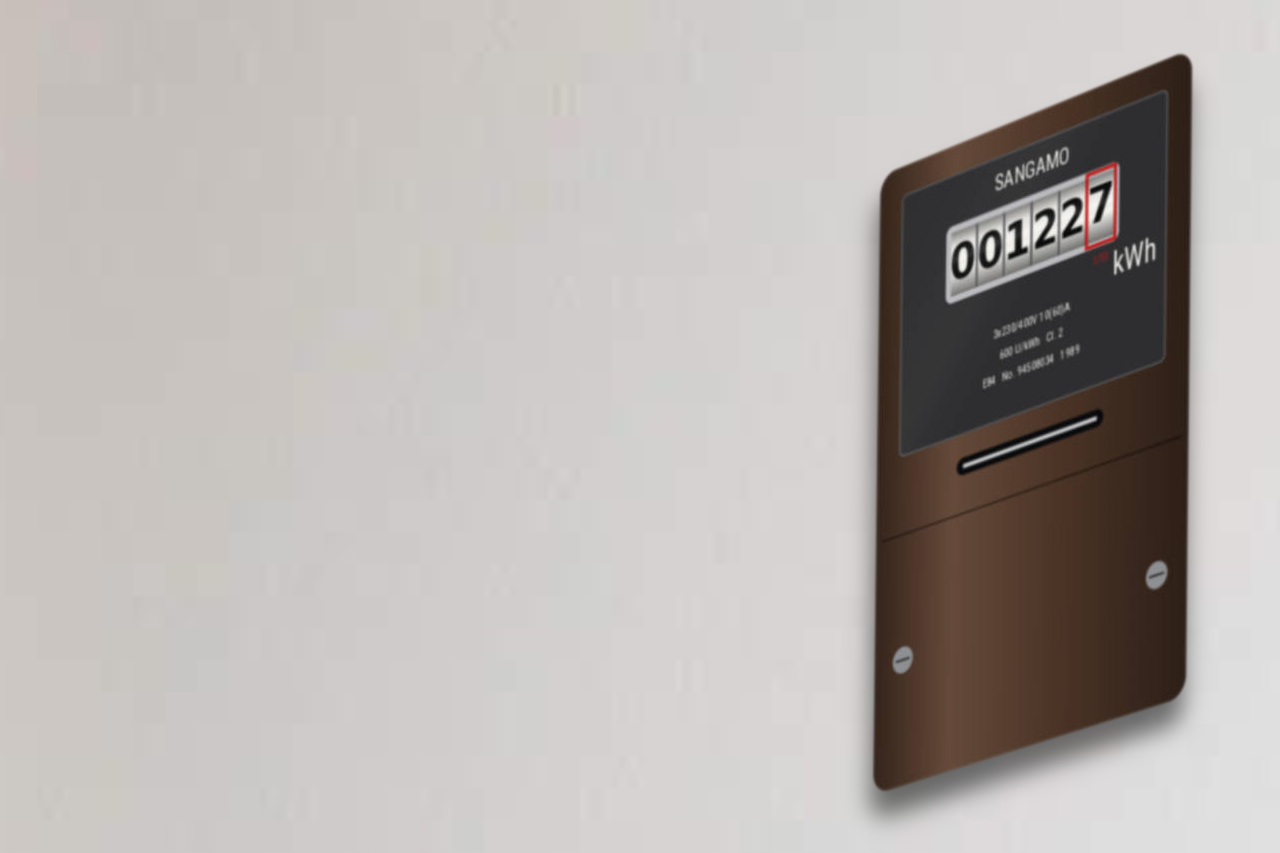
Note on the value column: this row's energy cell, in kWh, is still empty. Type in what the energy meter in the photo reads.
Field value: 122.7 kWh
